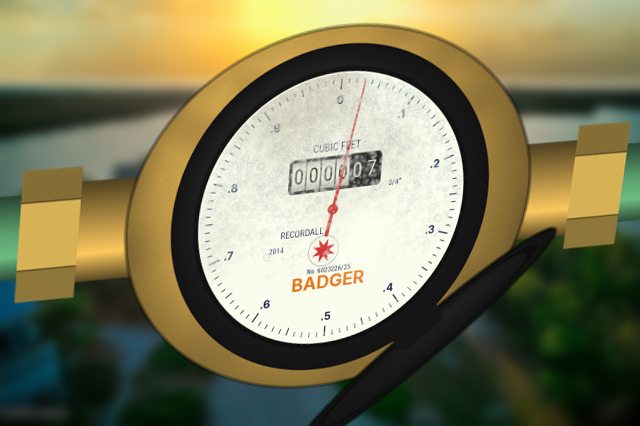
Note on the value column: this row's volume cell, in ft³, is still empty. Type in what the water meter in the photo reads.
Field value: 7.03 ft³
